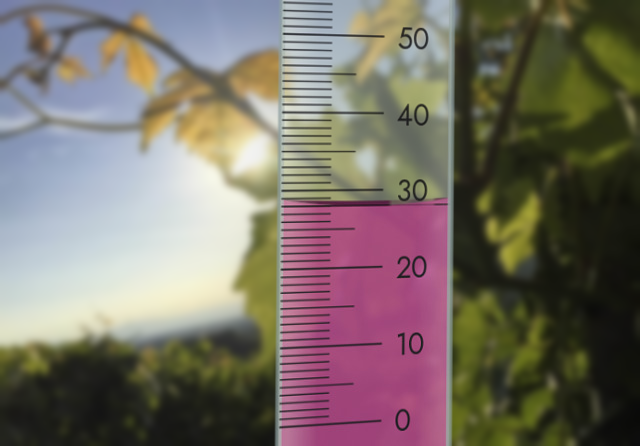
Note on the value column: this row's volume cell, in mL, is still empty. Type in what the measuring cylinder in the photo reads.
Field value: 28 mL
